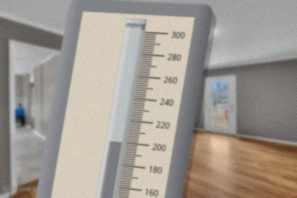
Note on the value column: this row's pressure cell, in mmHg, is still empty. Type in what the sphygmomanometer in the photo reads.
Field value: 200 mmHg
